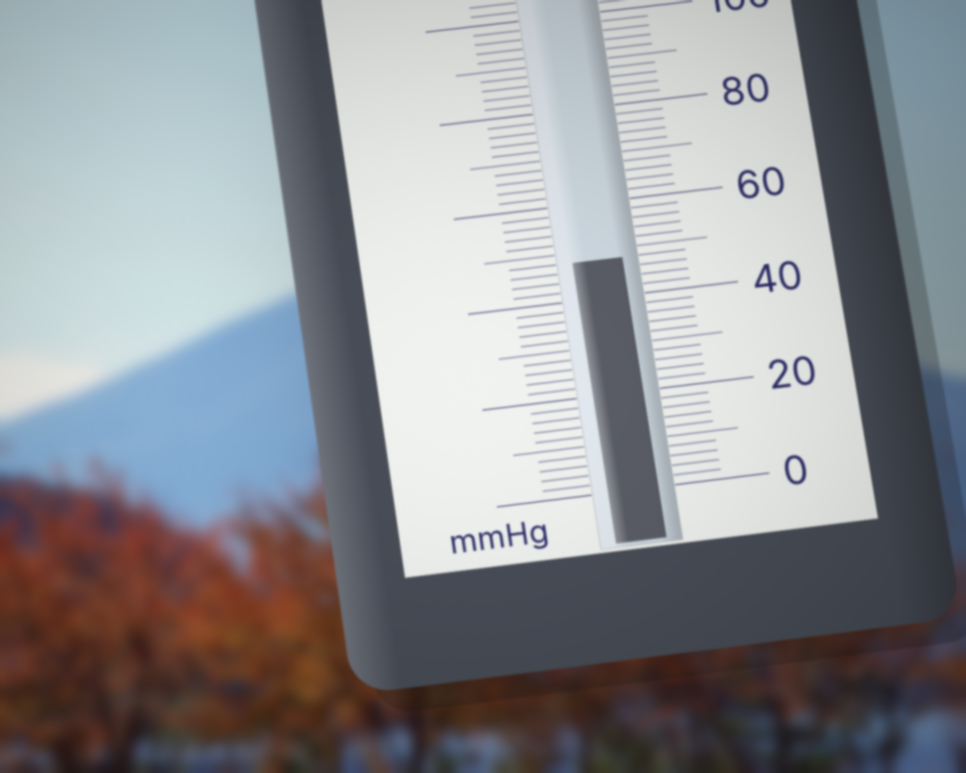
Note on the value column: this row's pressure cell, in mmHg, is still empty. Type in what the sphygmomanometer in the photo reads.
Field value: 48 mmHg
